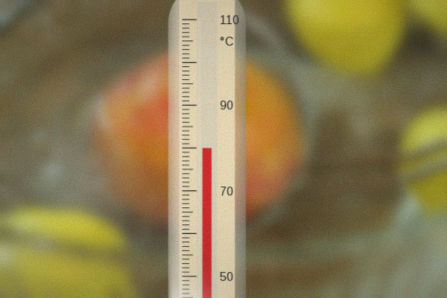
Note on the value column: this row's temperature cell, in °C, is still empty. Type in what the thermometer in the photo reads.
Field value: 80 °C
